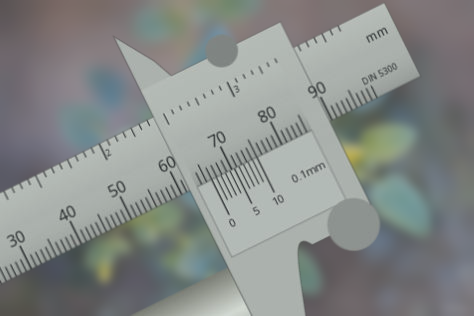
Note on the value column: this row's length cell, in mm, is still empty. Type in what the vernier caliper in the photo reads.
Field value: 66.0 mm
